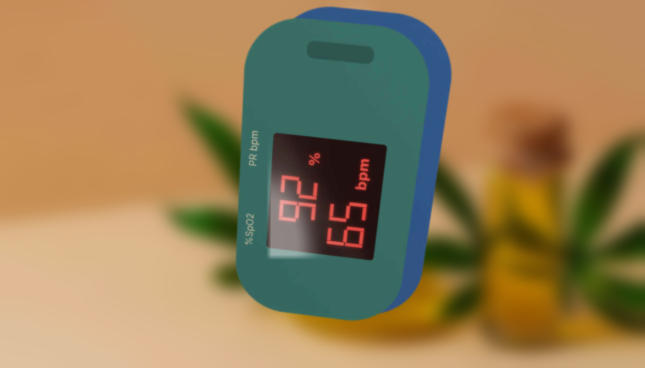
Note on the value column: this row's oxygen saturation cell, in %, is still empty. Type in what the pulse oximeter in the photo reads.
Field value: 92 %
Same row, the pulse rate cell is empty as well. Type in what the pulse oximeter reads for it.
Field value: 65 bpm
